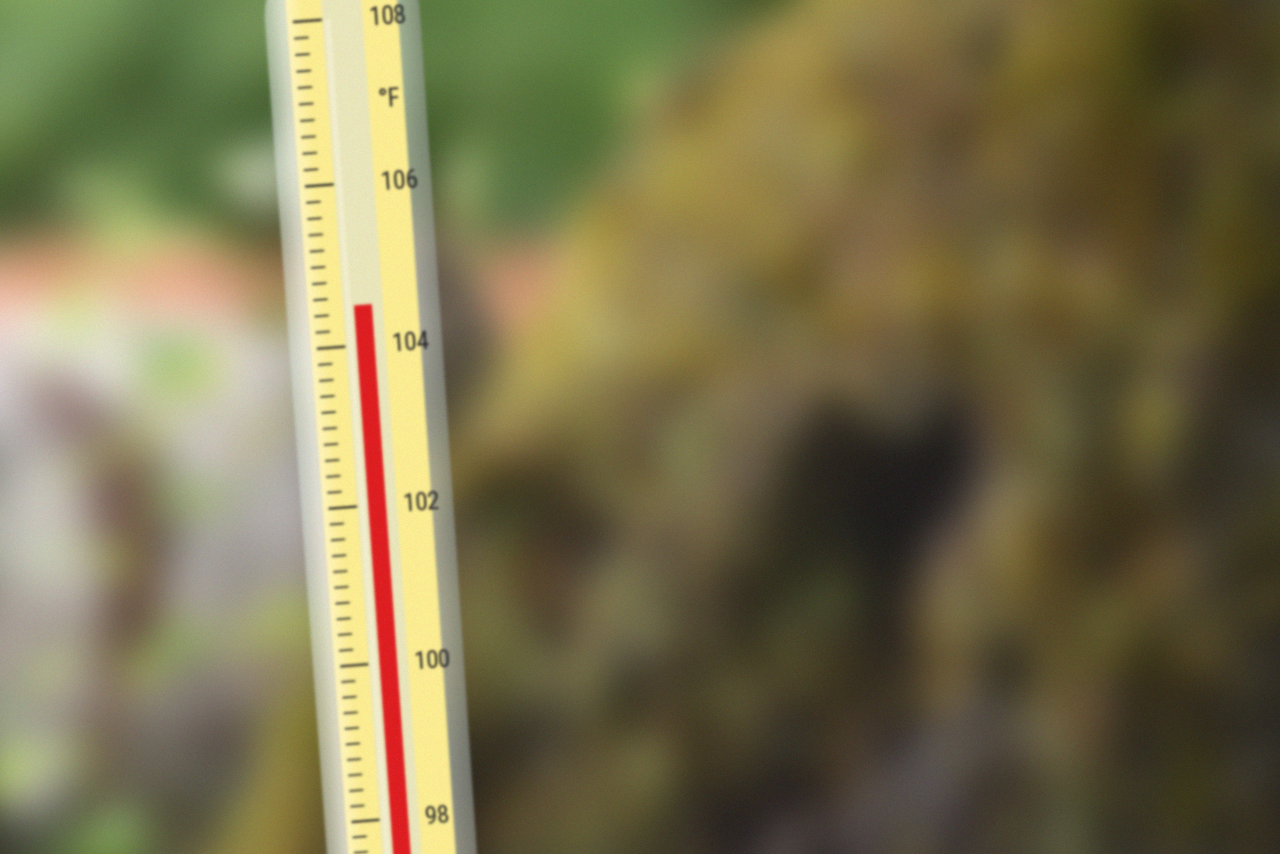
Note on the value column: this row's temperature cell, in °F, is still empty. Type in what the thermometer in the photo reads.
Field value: 104.5 °F
